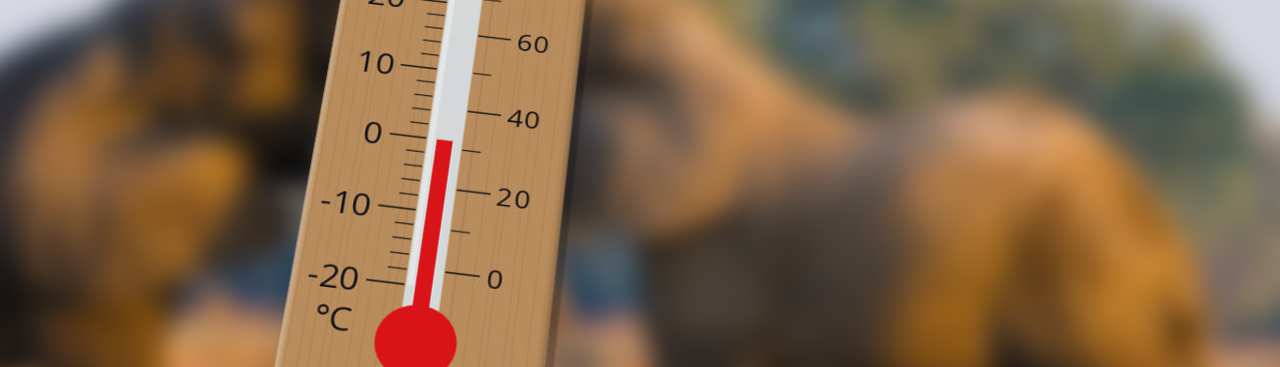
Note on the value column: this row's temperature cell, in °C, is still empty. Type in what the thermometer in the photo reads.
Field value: 0 °C
